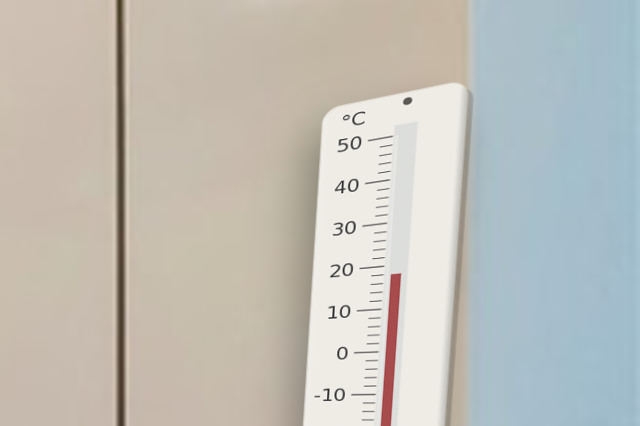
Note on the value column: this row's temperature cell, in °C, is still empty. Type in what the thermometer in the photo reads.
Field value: 18 °C
